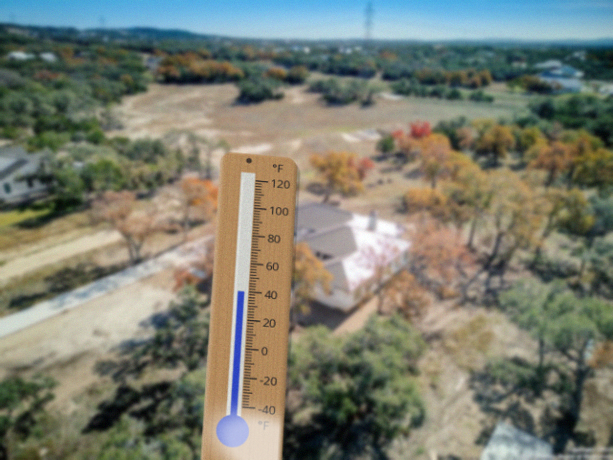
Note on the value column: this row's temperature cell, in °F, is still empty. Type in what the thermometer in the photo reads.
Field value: 40 °F
